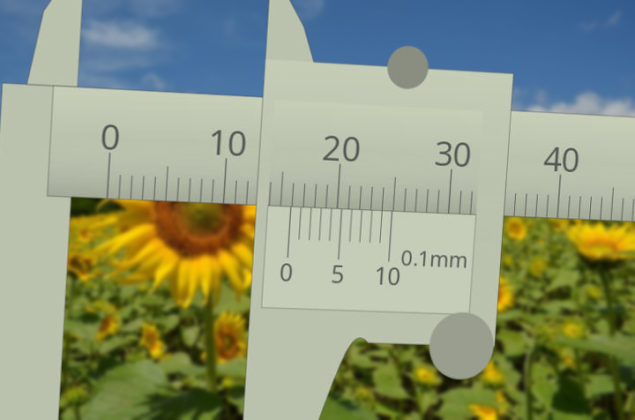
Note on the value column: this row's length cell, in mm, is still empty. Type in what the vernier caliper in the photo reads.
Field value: 15.9 mm
